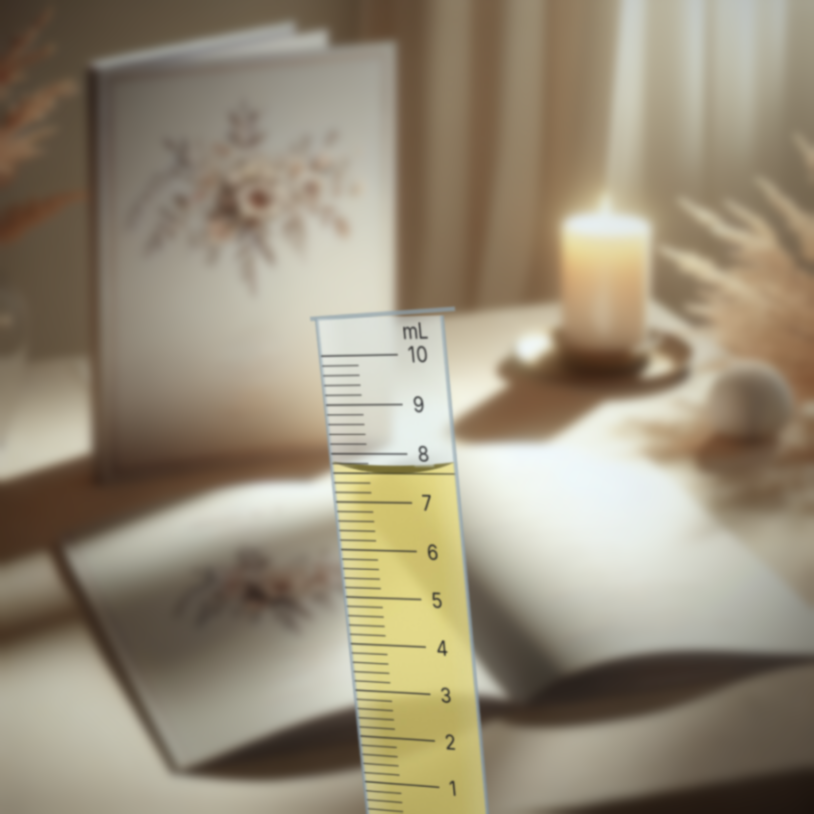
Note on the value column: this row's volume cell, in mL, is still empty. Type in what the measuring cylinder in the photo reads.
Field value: 7.6 mL
